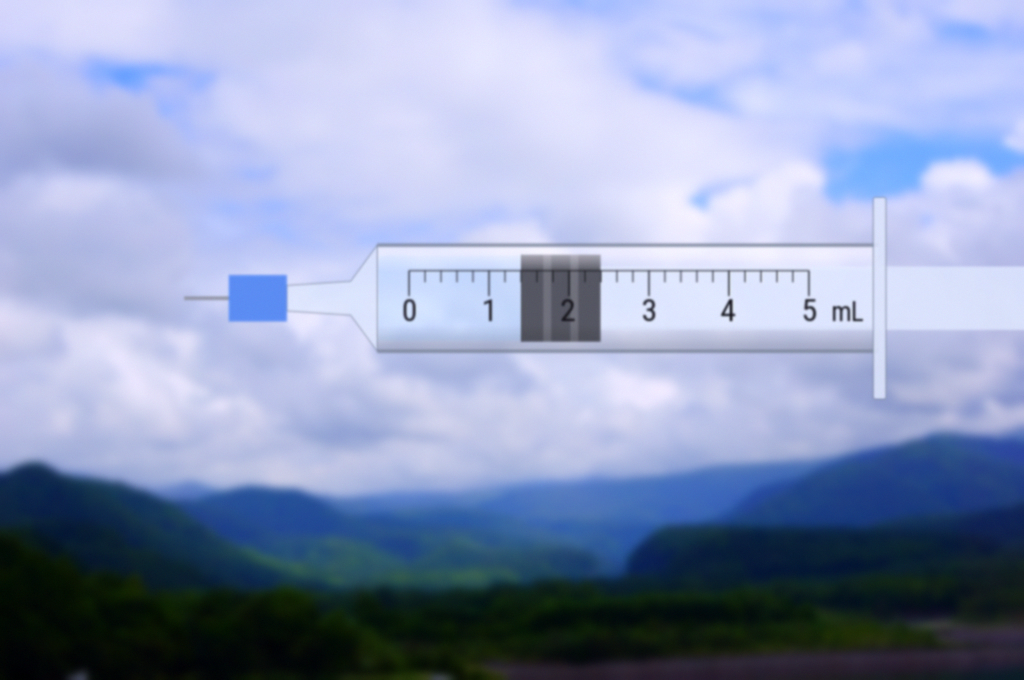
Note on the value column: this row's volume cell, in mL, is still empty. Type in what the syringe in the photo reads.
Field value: 1.4 mL
